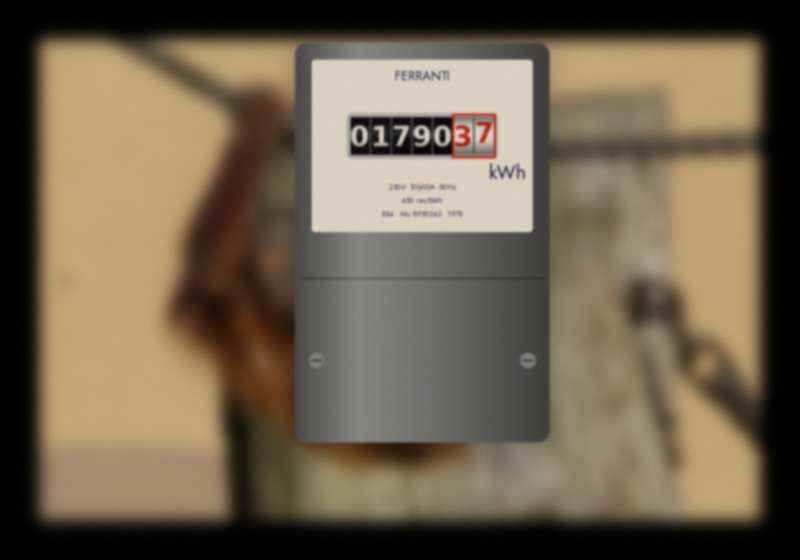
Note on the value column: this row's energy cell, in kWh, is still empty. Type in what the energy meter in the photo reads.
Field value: 1790.37 kWh
